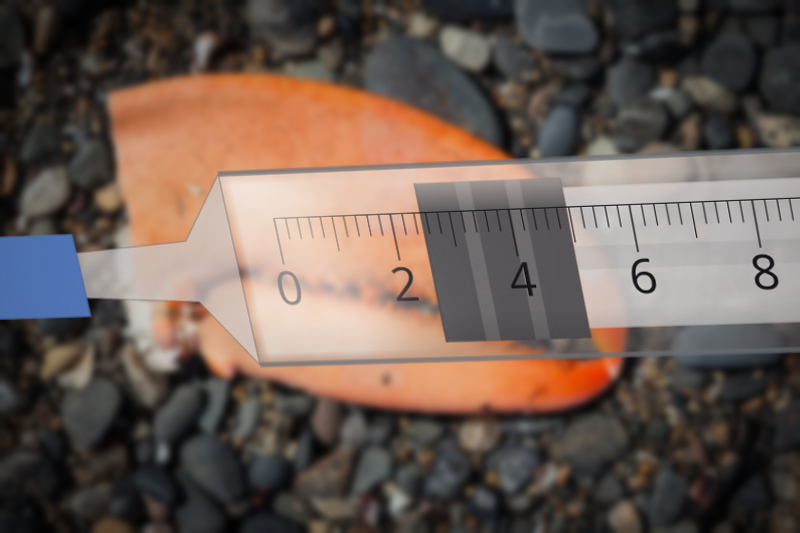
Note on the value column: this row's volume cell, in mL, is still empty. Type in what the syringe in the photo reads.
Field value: 2.5 mL
